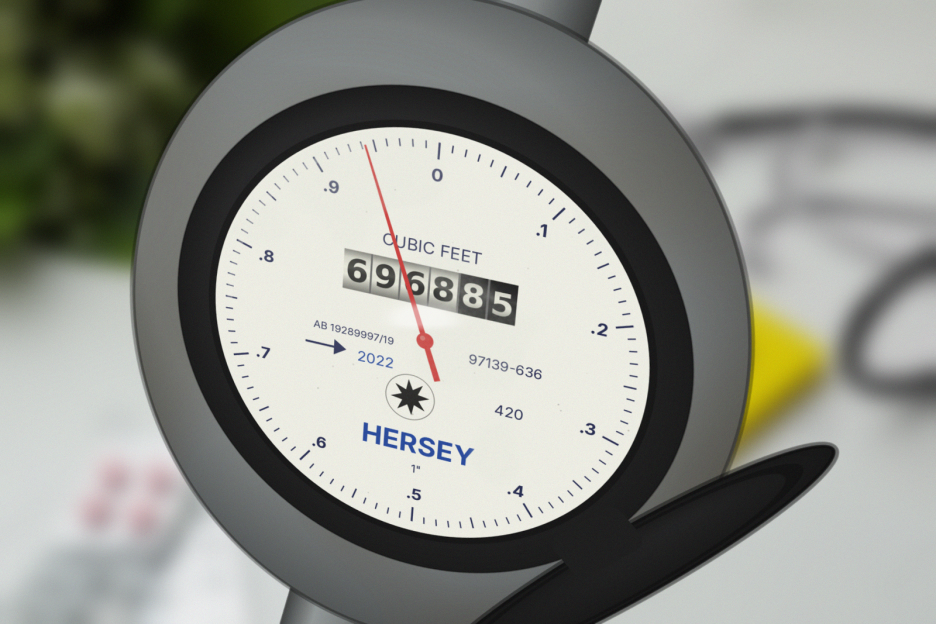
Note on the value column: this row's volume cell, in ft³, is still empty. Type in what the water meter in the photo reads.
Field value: 696884.94 ft³
